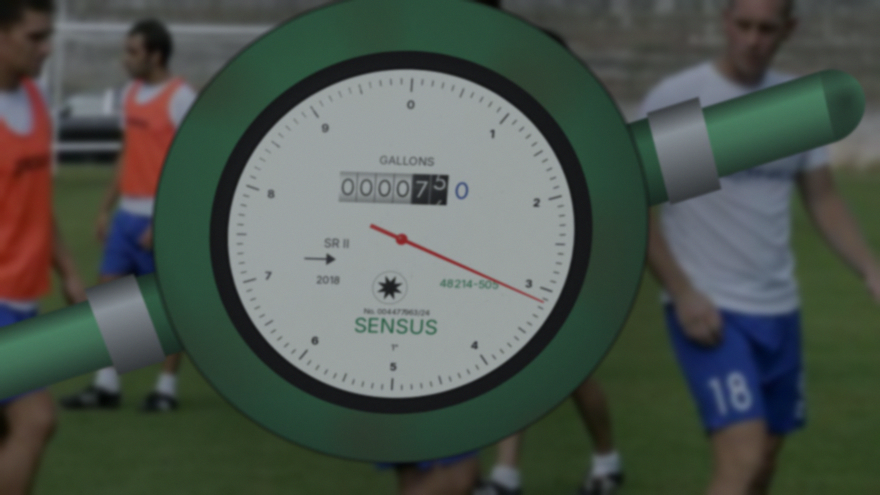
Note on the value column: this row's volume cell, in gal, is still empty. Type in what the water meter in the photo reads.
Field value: 753.1 gal
